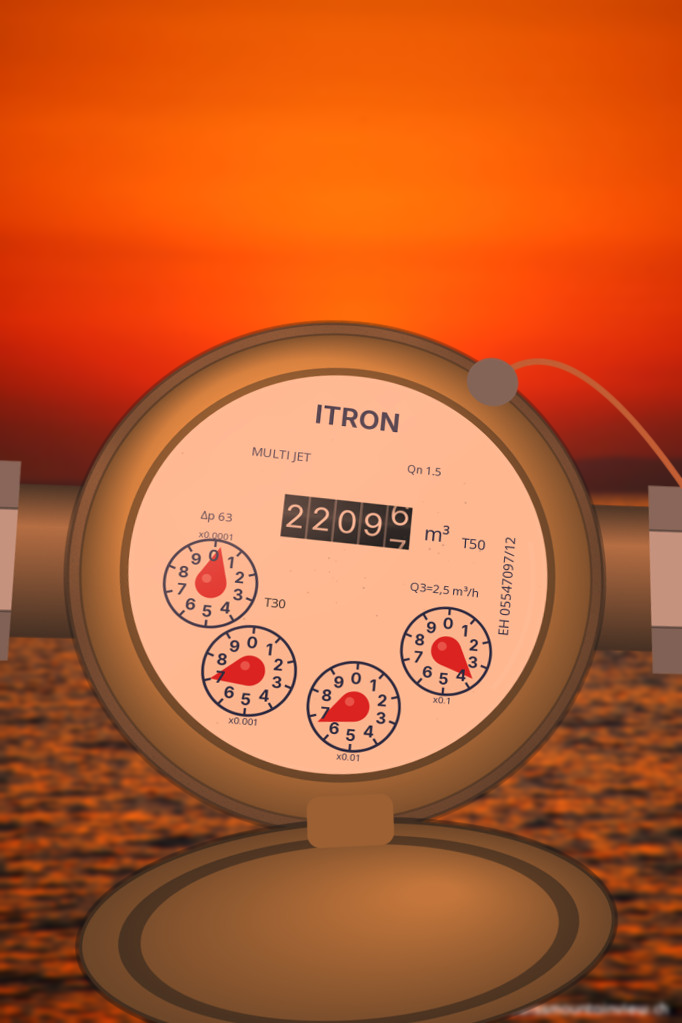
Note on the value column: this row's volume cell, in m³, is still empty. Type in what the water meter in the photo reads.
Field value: 22096.3670 m³
